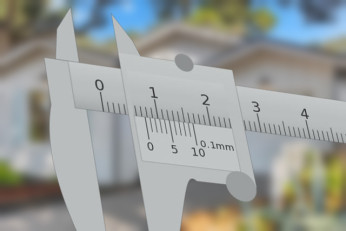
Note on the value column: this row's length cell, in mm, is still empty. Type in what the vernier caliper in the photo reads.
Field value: 7.6 mm
